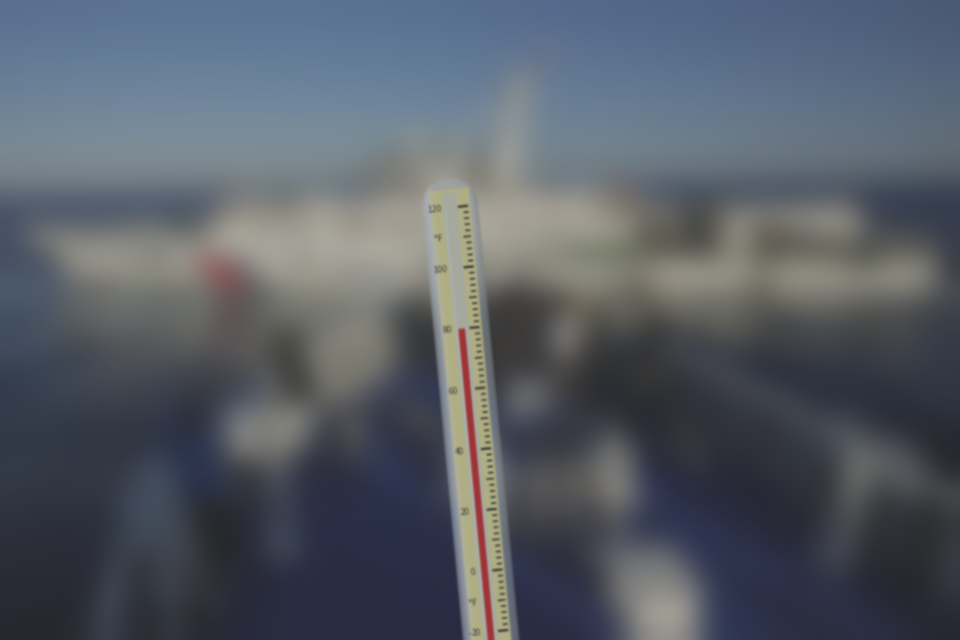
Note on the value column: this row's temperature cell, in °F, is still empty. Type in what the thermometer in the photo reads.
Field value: 80 °F
